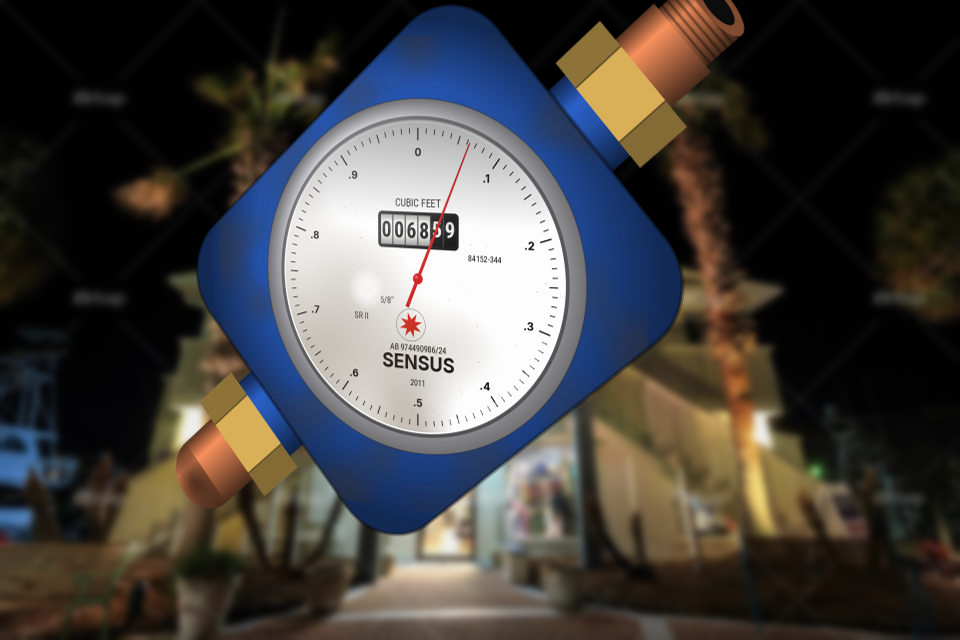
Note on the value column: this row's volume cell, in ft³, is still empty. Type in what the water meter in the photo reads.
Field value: 6859.06 ft³
